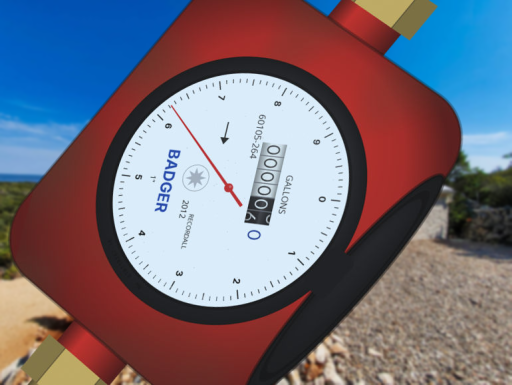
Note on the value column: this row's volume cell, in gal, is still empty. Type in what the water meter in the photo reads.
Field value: 56.2 gal
